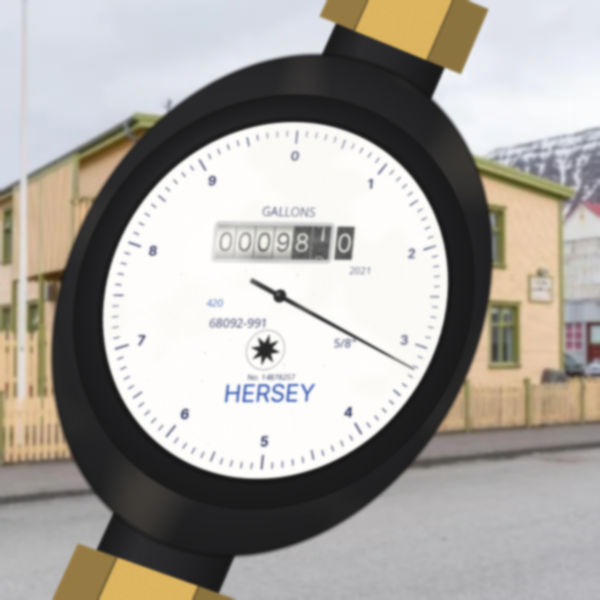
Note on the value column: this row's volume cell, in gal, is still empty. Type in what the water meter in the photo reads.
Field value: 9813.2 gal
